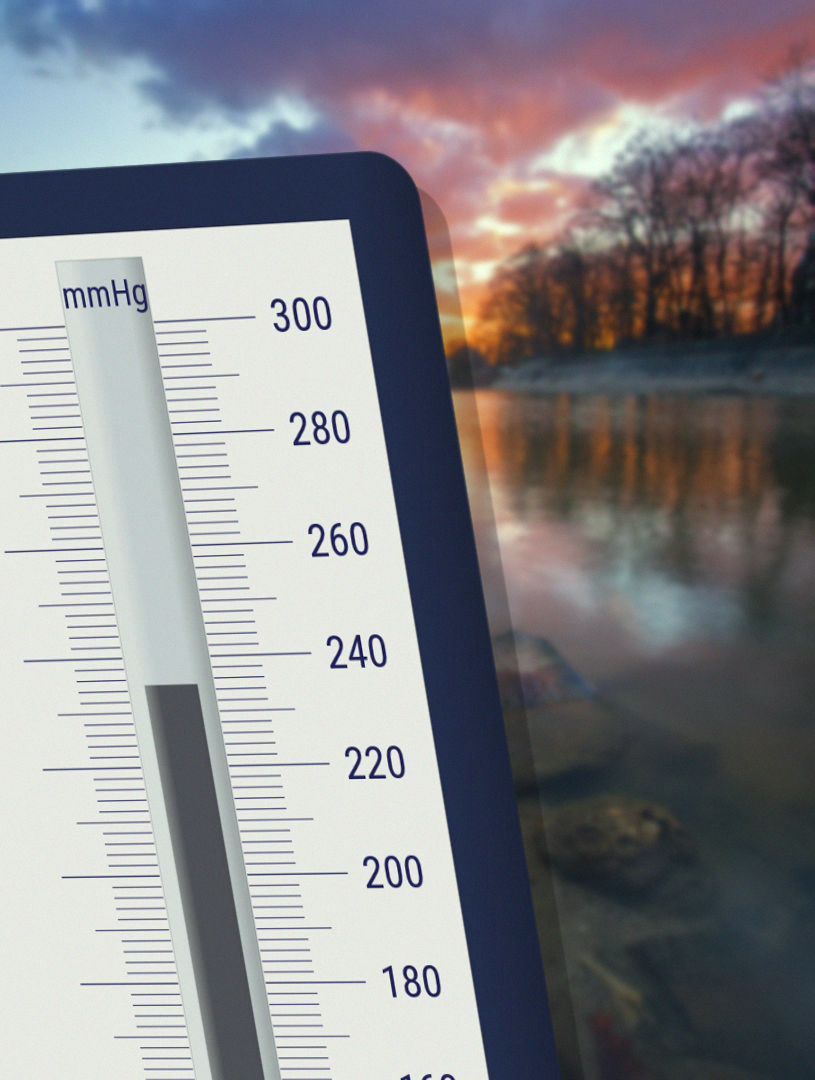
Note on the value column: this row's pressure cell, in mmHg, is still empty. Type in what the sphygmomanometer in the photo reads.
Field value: 235 mmHg
